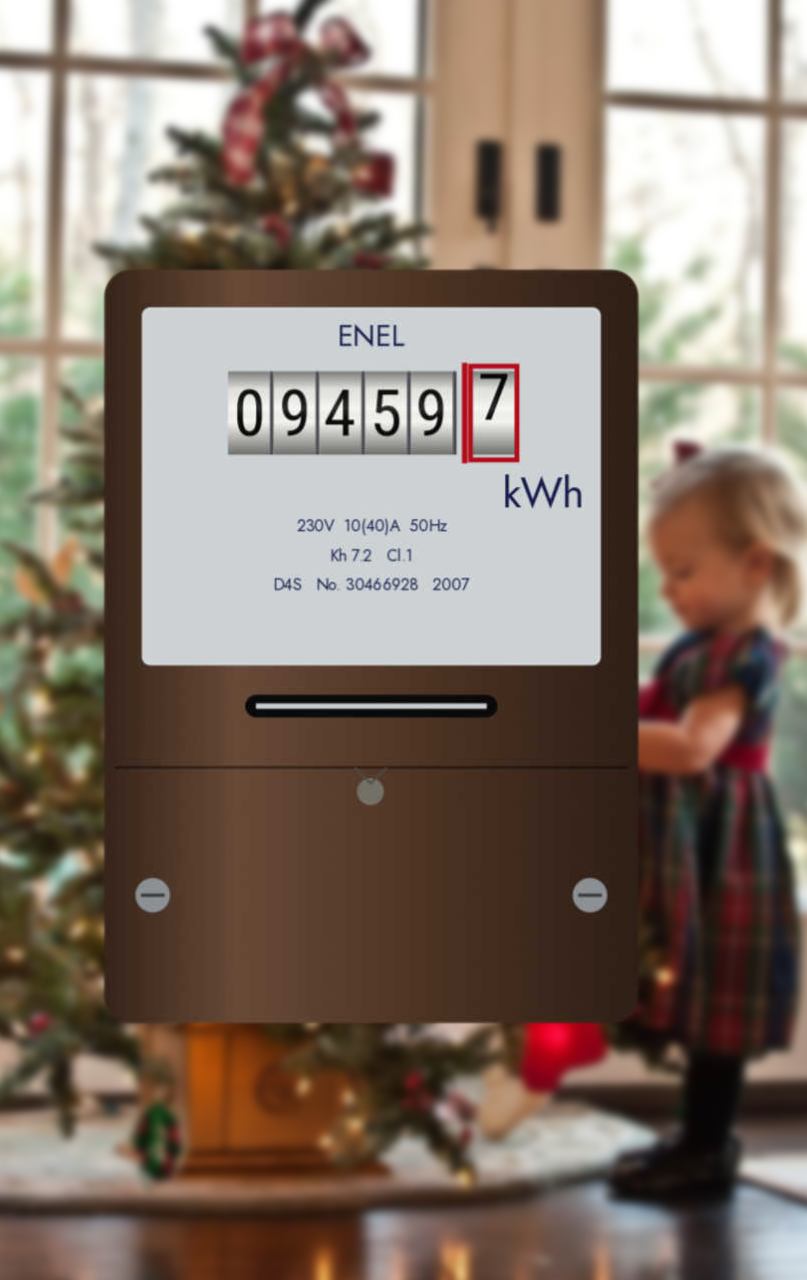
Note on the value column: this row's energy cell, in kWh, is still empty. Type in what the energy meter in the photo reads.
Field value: 9459.7 kWh
